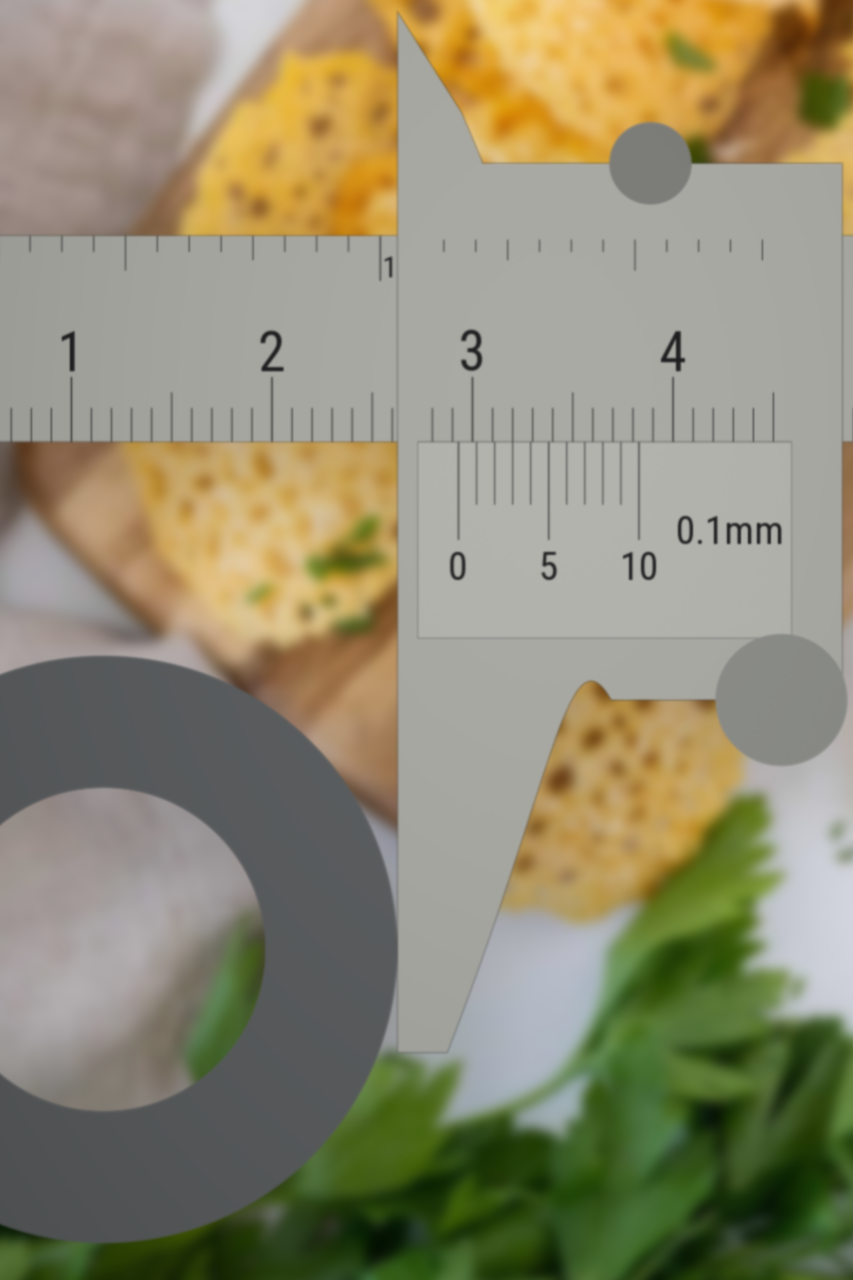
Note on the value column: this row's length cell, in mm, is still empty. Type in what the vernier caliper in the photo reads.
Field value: 29.3 mm
